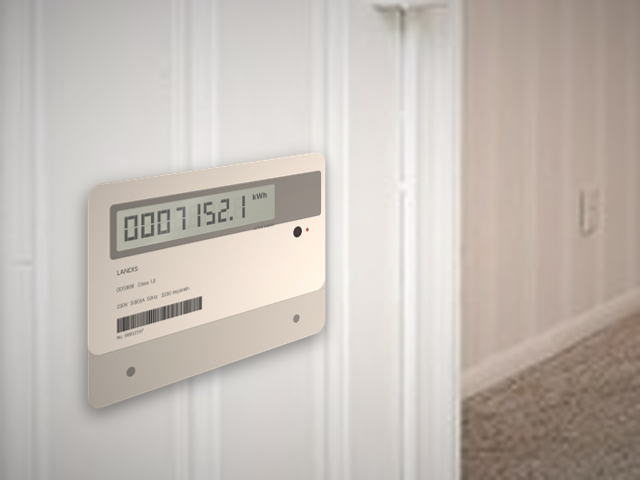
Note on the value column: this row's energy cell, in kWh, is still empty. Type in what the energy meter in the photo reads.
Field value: 7152.1 kWh
